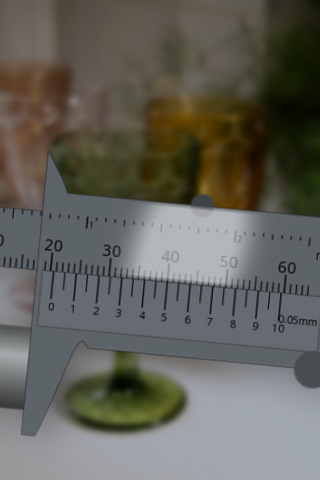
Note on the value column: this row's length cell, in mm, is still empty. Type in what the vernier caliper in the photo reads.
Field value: 20.5 mm
